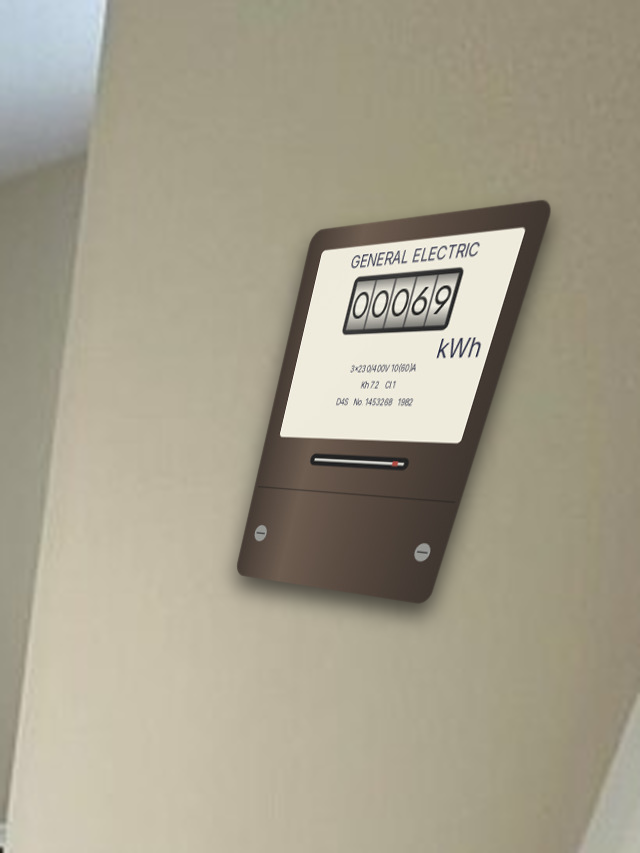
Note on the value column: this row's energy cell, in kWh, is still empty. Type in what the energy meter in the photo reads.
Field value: 69 kWh
